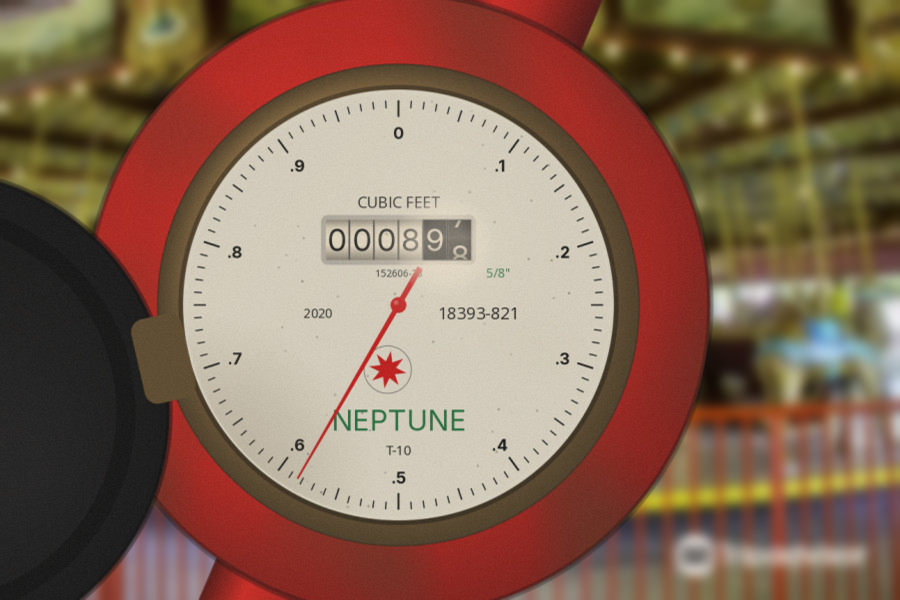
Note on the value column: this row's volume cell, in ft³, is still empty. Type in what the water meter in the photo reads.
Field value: 897.58 ft³
